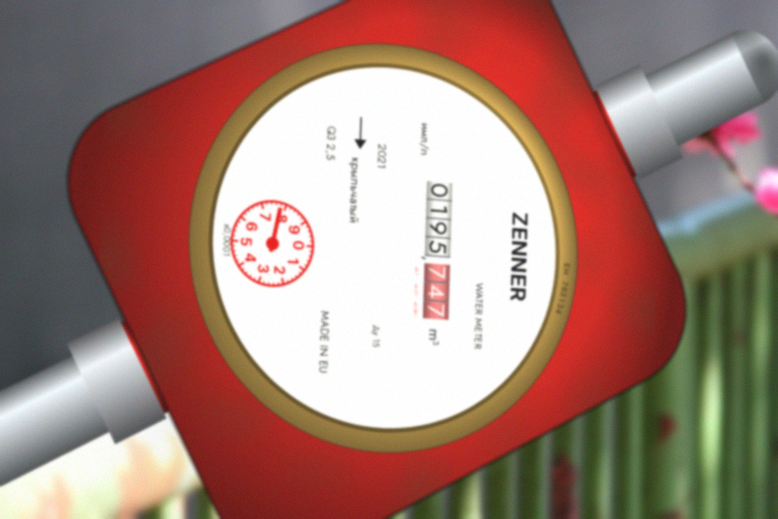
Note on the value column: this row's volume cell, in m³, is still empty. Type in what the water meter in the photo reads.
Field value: 195.7477 m³
